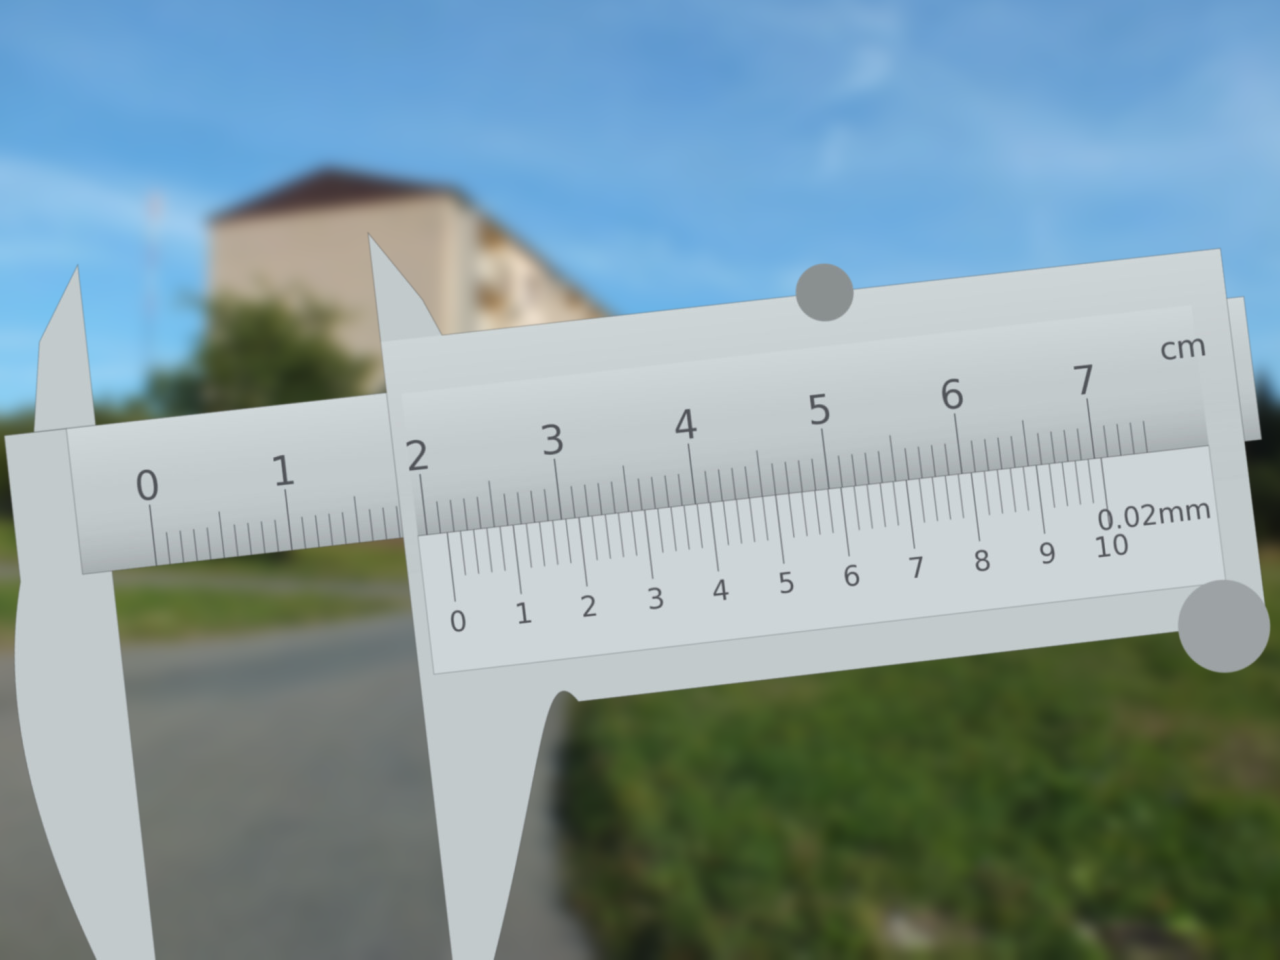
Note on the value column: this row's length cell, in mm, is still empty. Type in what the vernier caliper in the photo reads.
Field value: 21.5 mm
